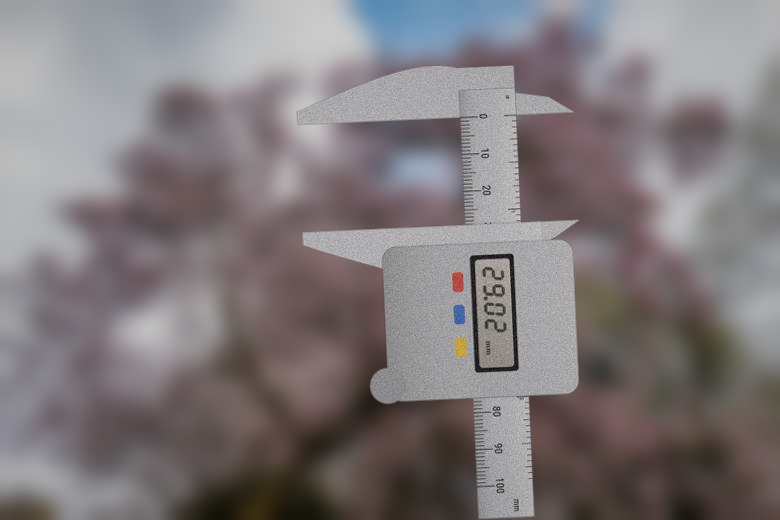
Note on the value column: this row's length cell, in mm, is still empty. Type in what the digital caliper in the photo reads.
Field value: 29.02 mm
